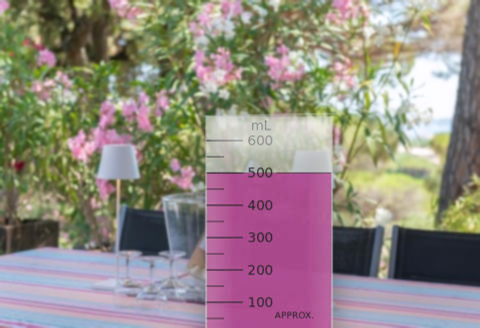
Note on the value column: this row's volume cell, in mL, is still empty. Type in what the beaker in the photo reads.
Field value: 500 mL
